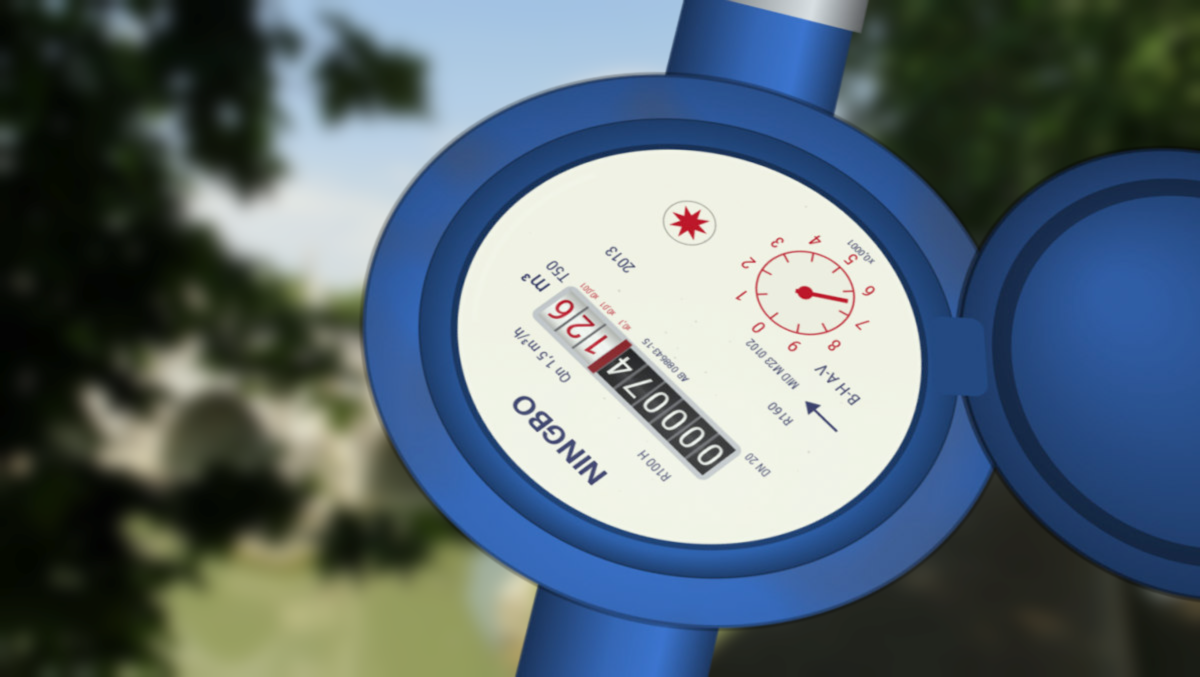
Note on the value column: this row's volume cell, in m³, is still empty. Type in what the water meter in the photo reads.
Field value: 74.1266 m³
